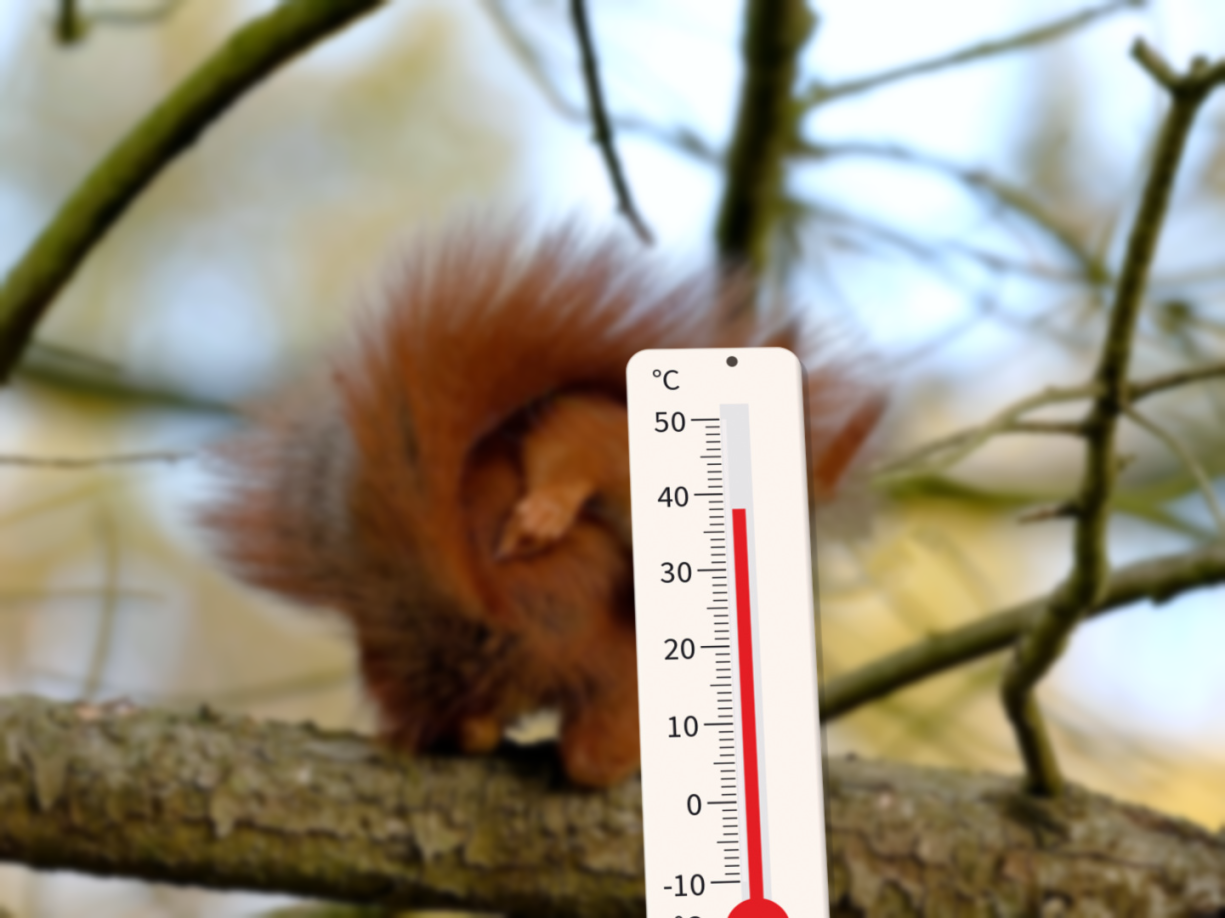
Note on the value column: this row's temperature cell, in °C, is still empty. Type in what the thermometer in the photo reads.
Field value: 38 °C
